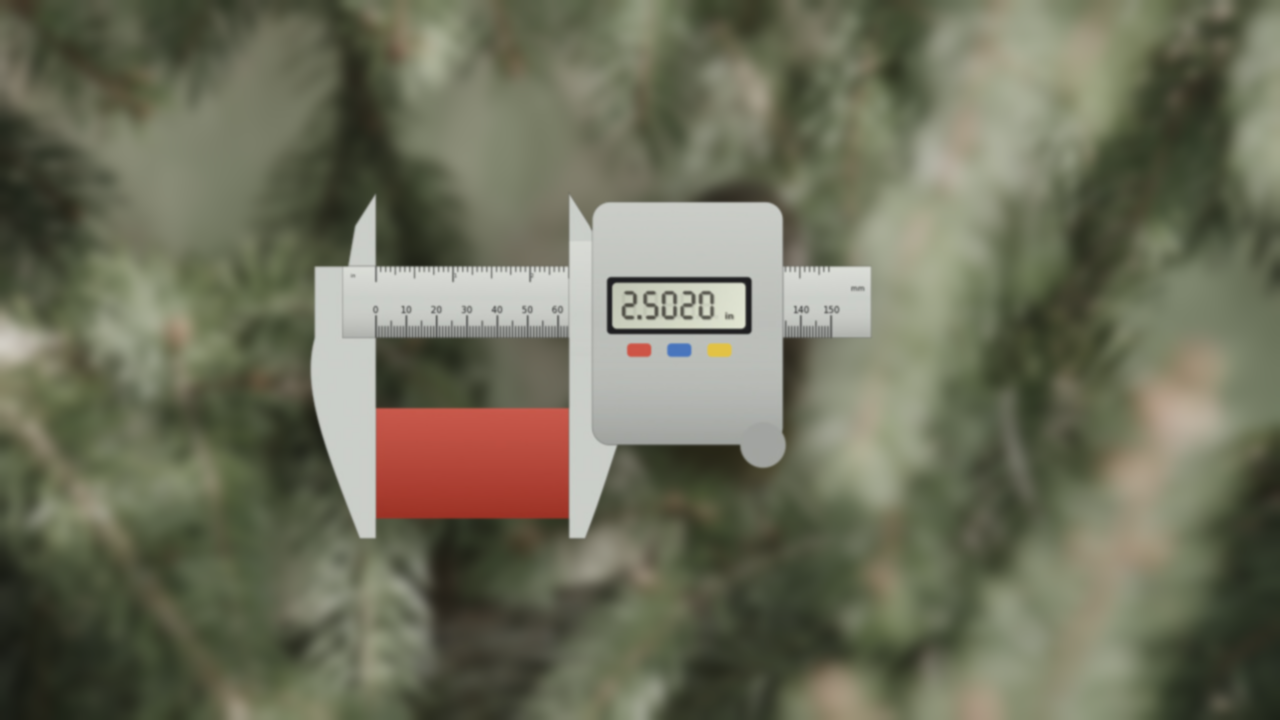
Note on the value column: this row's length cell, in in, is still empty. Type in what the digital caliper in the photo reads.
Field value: 2.5020 in
